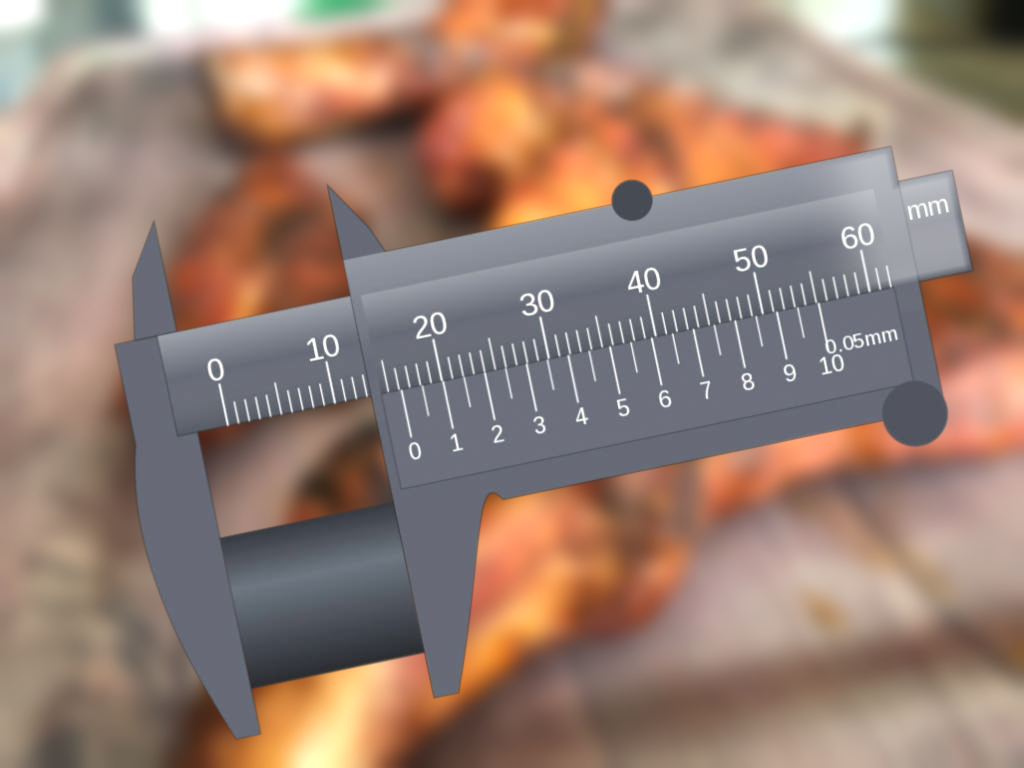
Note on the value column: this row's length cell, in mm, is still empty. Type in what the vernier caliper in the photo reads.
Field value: 16.2 mm
